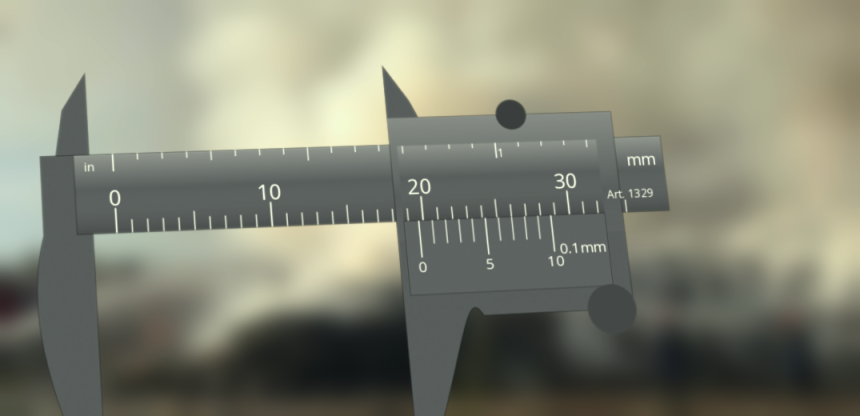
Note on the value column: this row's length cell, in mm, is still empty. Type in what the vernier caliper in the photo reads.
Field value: 19.7 mm
